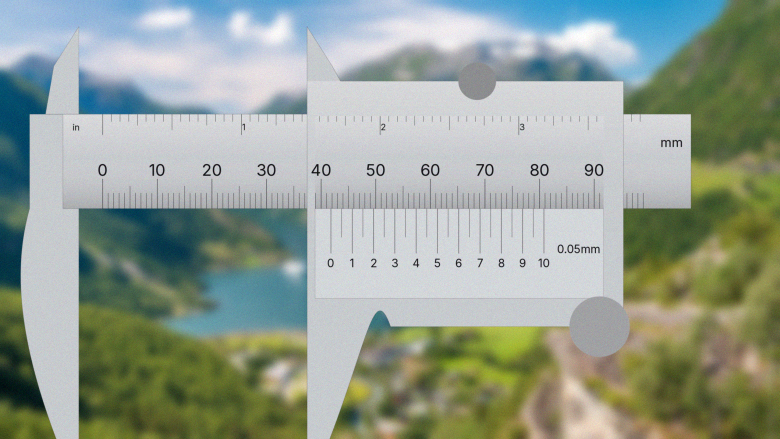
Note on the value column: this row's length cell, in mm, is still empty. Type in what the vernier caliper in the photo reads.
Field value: 41.8 mm
